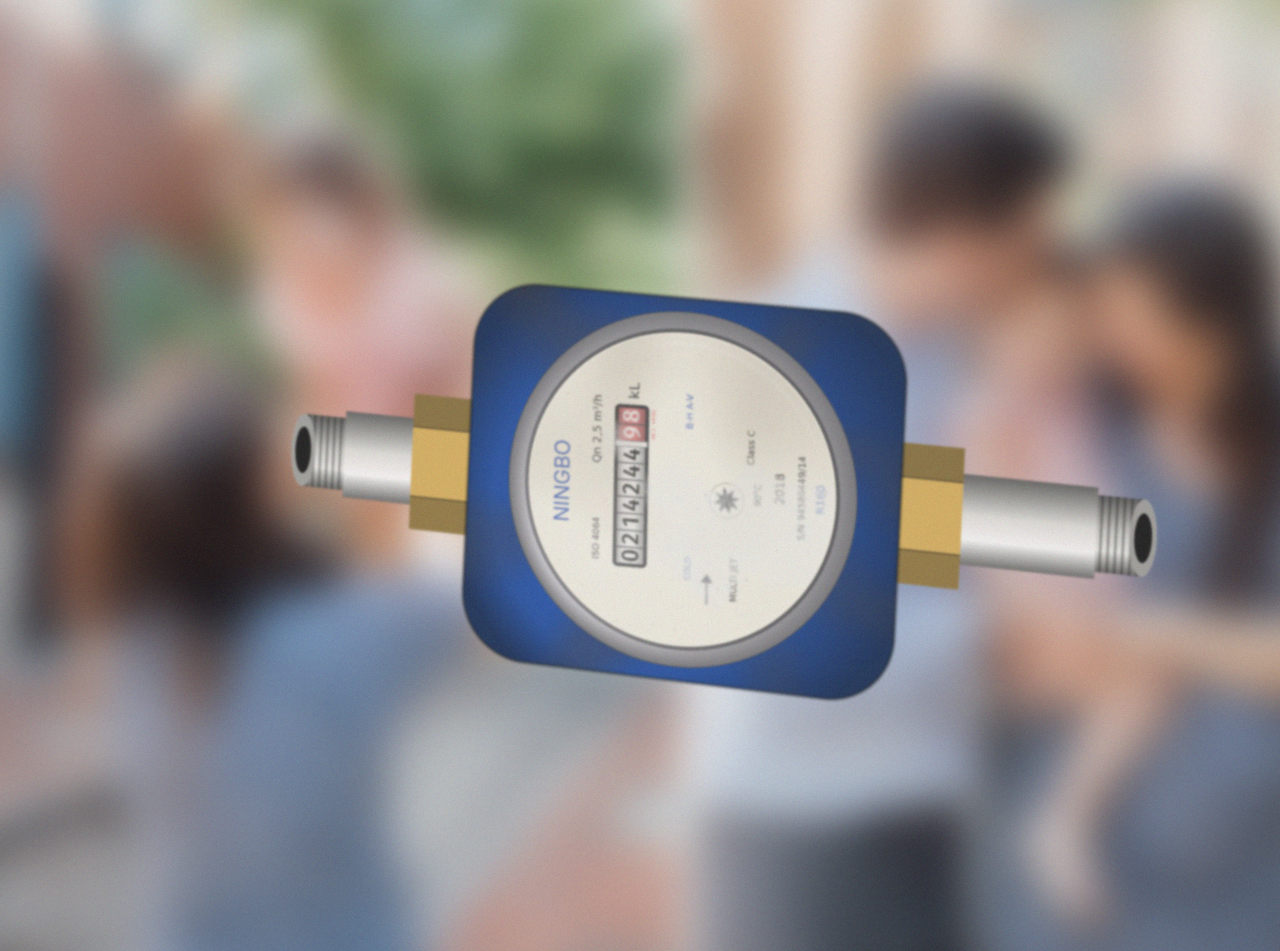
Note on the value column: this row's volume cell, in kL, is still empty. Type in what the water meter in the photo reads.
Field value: 214244.98 kL
